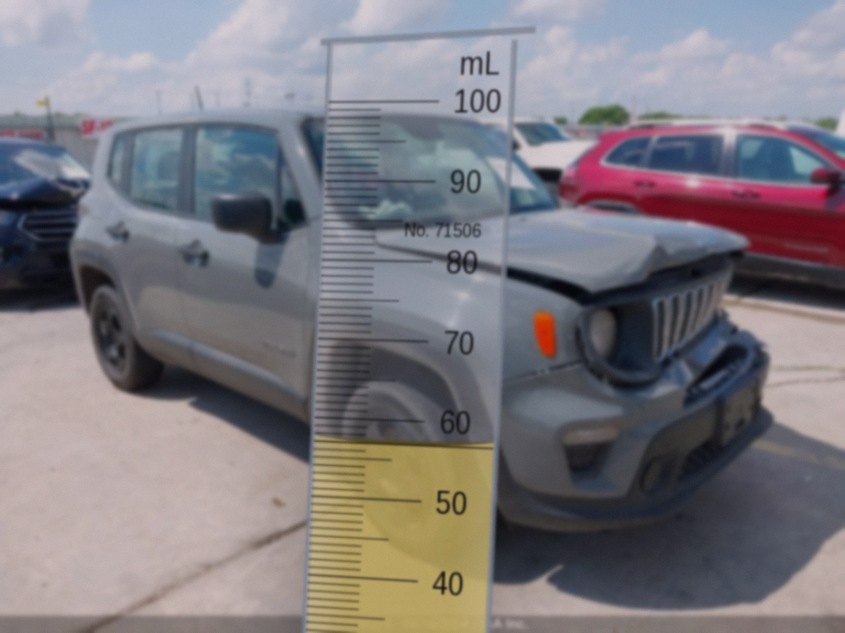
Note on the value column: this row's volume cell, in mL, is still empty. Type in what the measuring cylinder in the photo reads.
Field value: 57 mL
